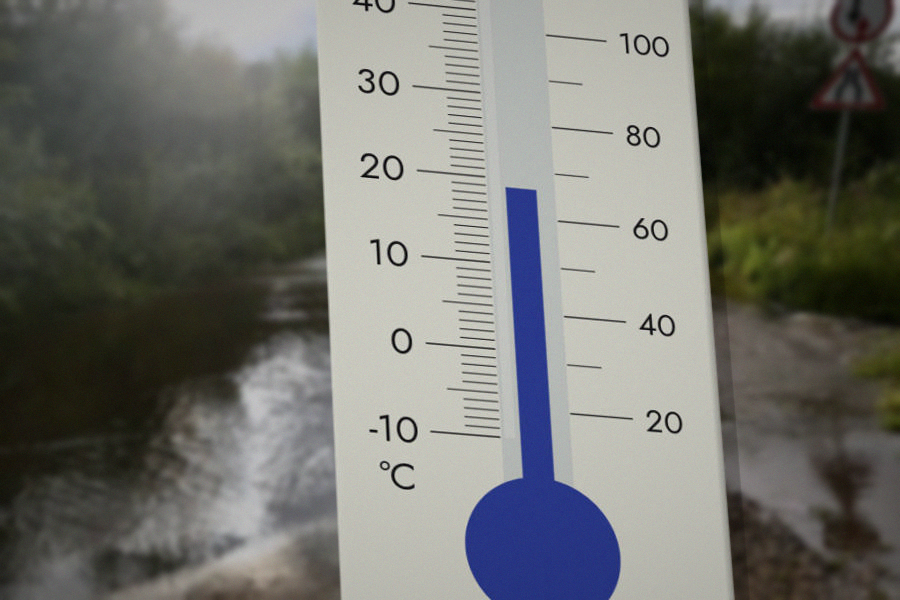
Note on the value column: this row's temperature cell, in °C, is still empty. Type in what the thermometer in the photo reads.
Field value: 19 °C
